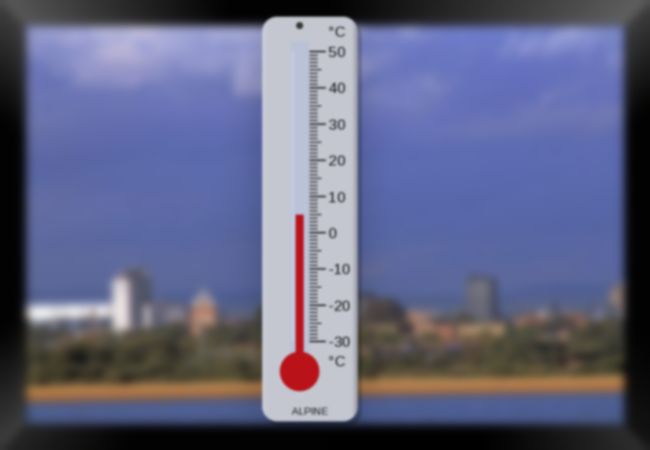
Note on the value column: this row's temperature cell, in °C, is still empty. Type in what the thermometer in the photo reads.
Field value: 5 °C
